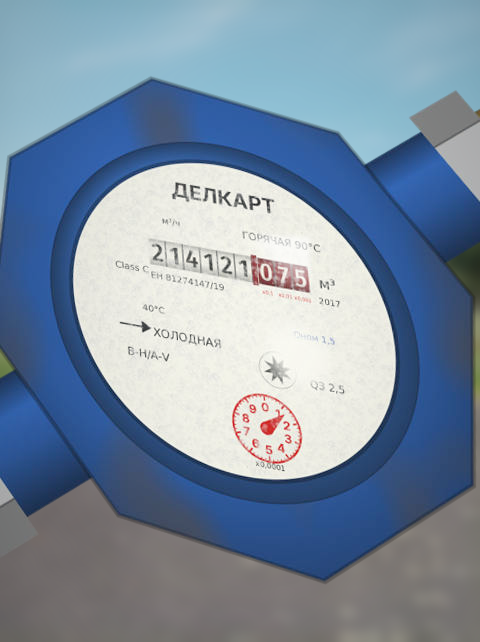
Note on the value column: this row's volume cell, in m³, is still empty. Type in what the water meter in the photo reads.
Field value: 214121.0751 m³
